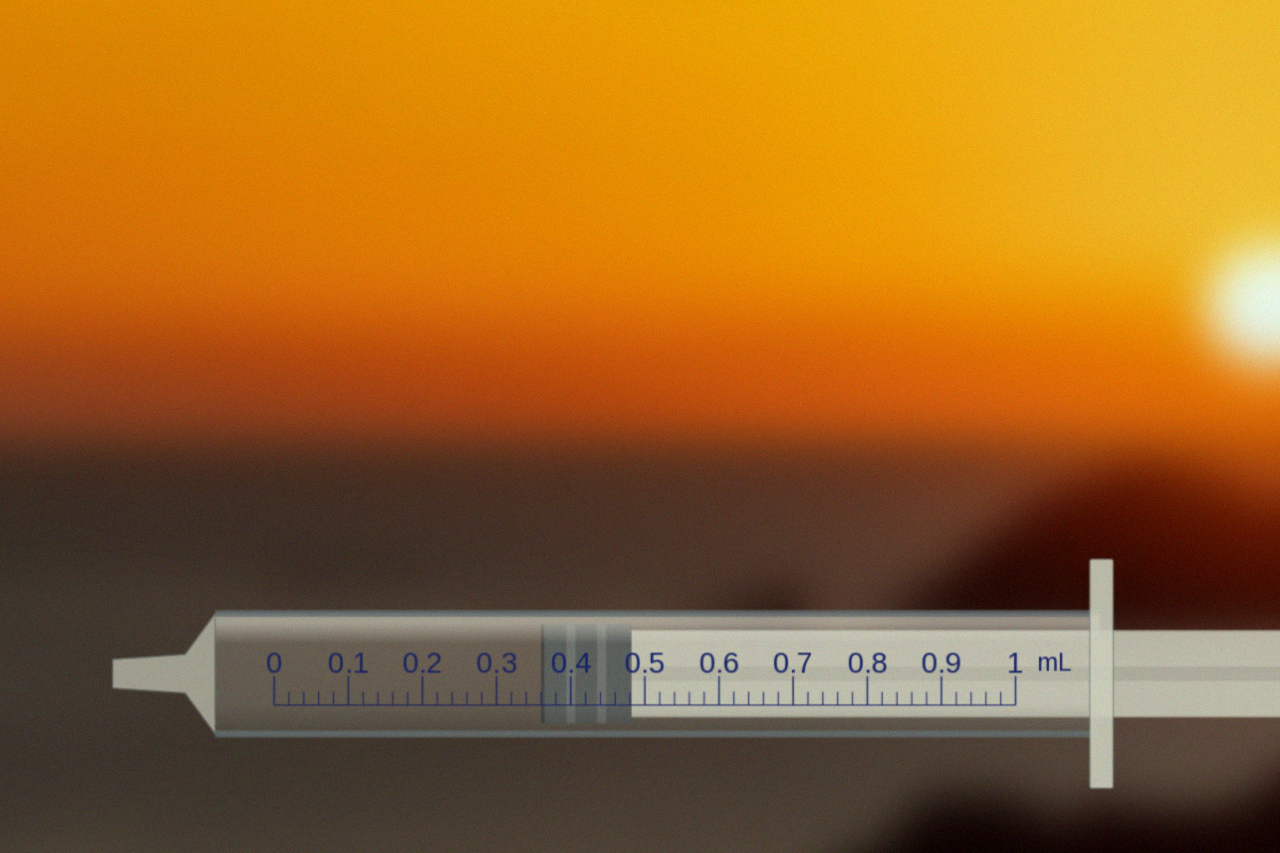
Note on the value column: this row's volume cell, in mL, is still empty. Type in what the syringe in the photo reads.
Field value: 0.36 mL
